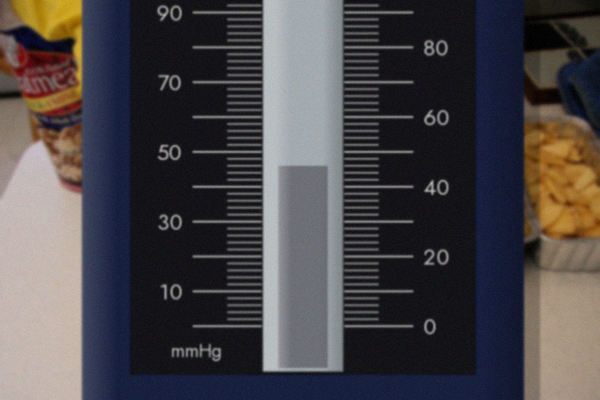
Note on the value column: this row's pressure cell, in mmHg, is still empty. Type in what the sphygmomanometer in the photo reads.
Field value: 46 mmHg
